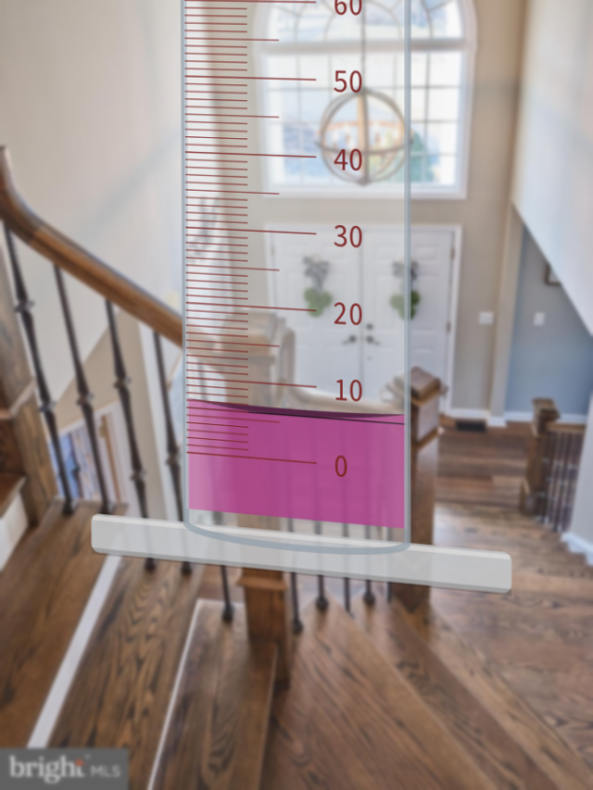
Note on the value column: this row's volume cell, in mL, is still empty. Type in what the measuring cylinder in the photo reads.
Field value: 6 mL
